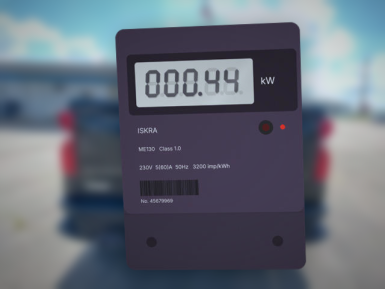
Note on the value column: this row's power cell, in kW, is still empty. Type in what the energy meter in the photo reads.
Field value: 0.44 kW
